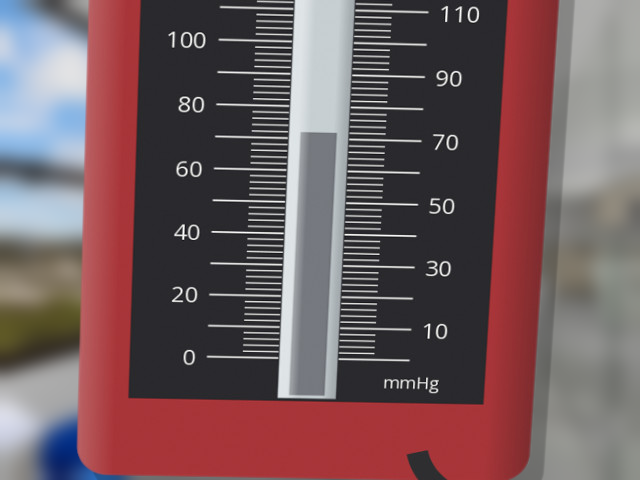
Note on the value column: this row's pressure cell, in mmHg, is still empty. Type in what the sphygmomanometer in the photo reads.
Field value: 72 mmHg
